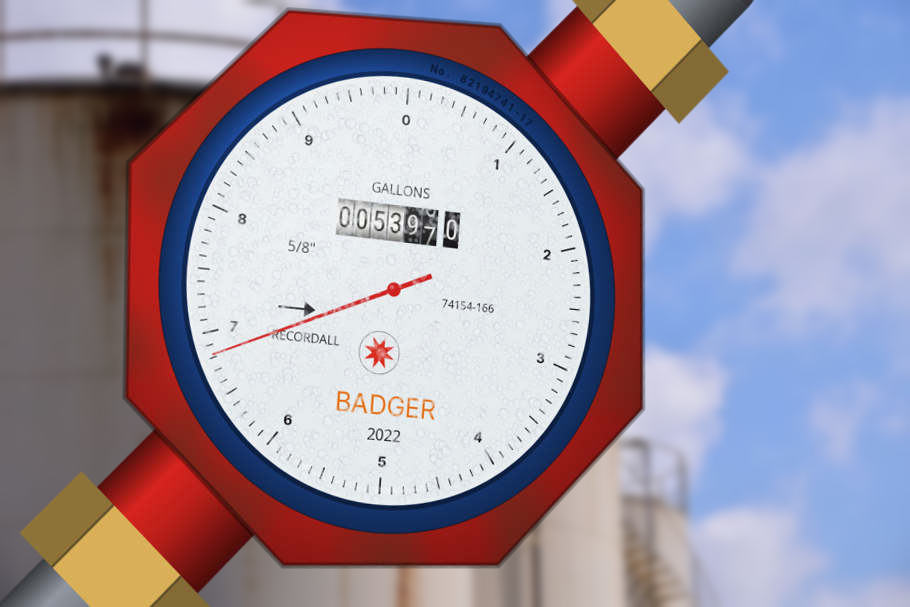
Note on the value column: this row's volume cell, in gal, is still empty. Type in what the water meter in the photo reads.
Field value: 53966.8 gal
